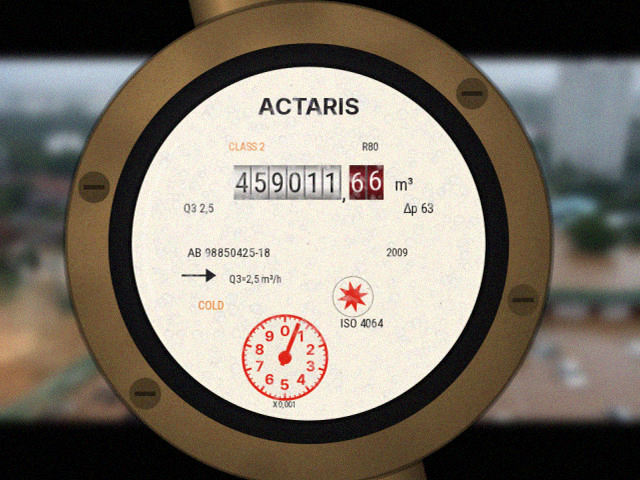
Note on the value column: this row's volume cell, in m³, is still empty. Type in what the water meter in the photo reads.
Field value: 459011.660 m³
